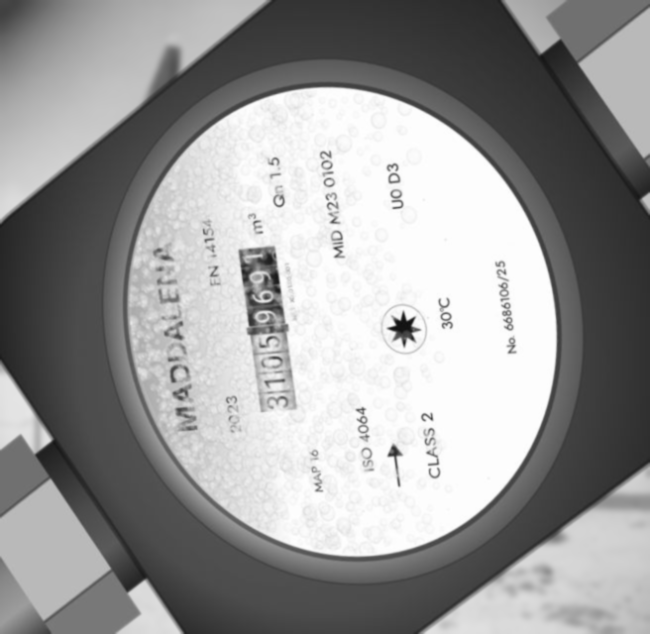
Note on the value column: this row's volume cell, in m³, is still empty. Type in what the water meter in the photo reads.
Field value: 3105.9691 m³
